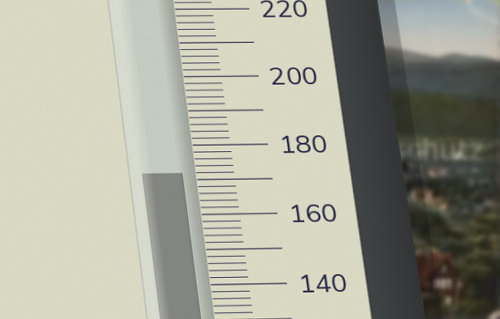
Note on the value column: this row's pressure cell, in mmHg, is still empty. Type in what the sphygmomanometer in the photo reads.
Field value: 172 mmHg
